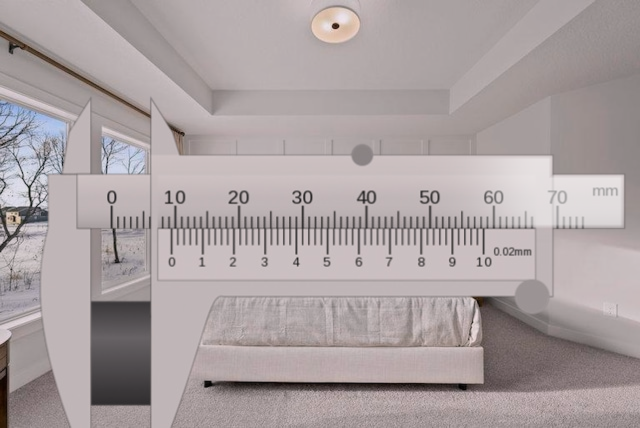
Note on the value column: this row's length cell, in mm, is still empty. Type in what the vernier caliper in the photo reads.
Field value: 9.4 mm
